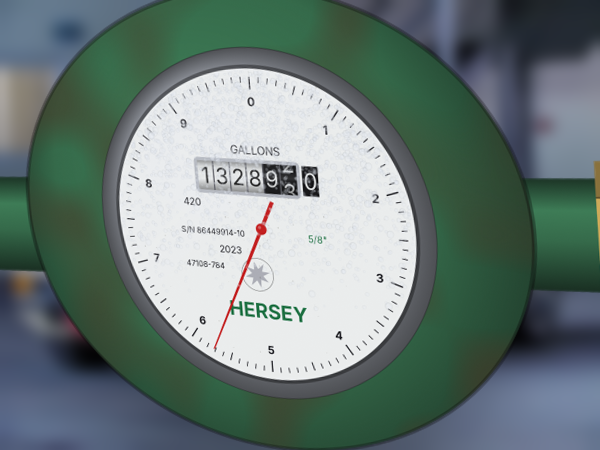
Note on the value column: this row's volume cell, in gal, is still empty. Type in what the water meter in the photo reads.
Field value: 1328925.7 gal
